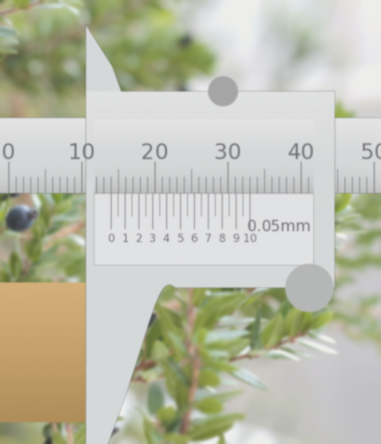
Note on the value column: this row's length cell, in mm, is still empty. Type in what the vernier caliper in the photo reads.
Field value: 14.0 mm
